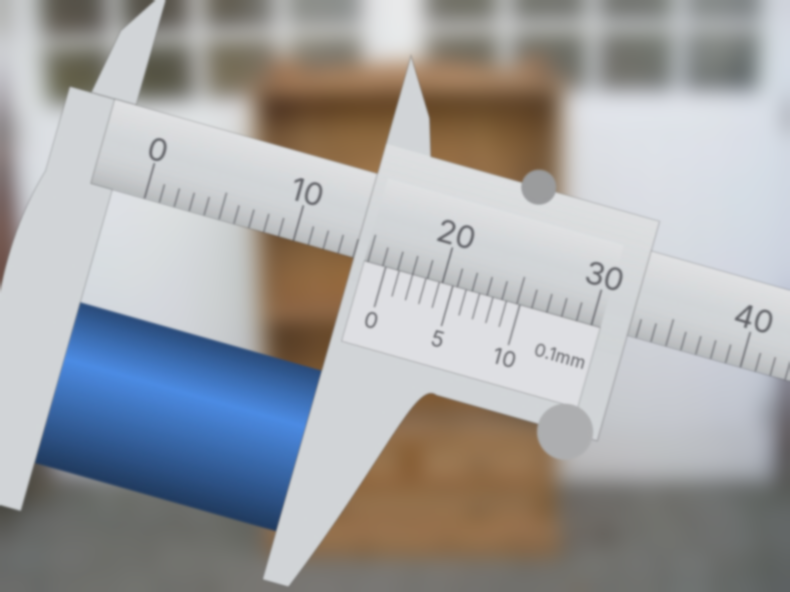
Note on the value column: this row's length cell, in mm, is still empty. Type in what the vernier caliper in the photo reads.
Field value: 16.2 mm
